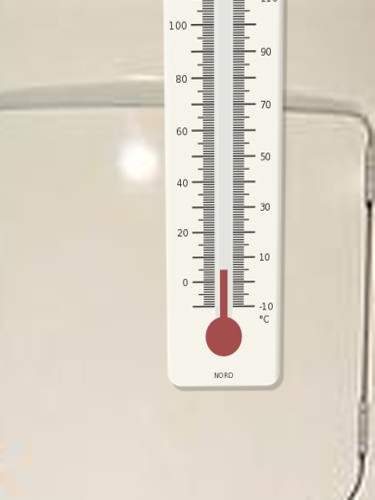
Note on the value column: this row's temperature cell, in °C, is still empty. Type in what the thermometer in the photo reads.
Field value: 5 °C
